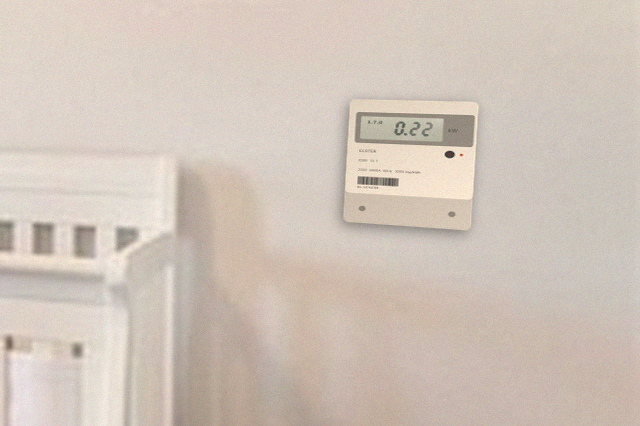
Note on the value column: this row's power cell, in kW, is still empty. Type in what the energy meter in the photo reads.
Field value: 0.22 kW
